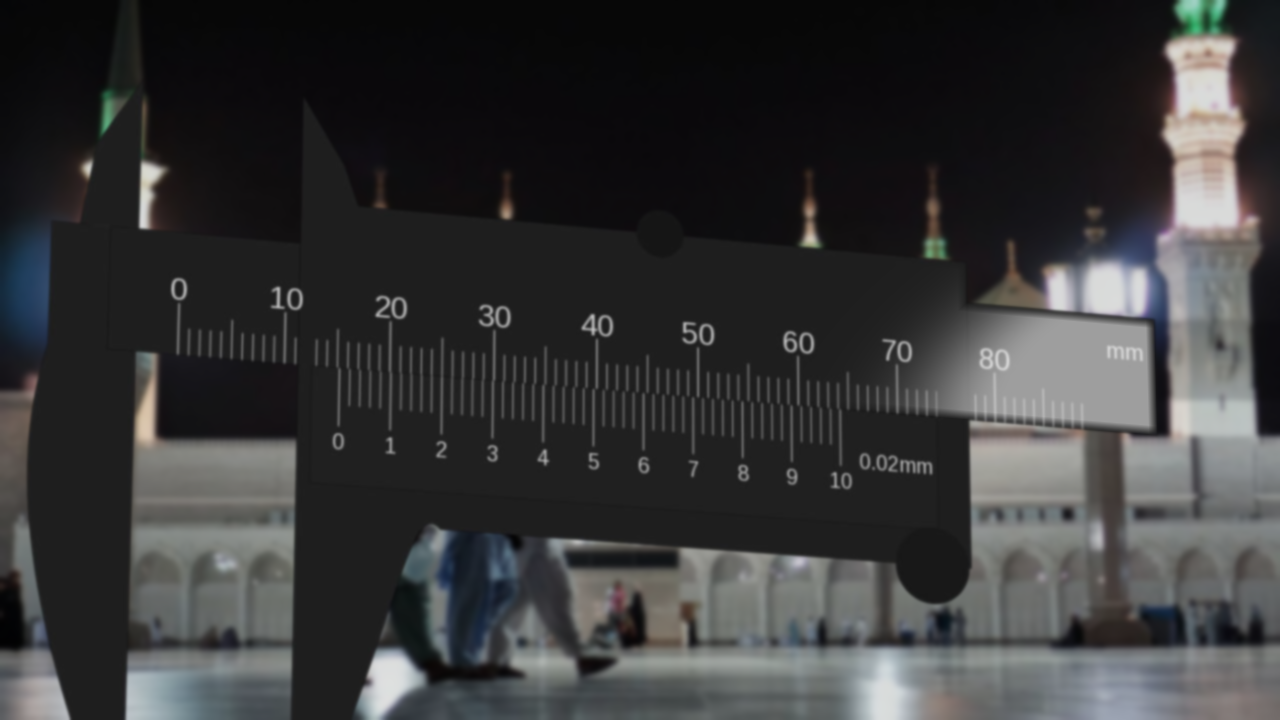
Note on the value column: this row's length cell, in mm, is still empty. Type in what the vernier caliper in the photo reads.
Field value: 15.2 mm
